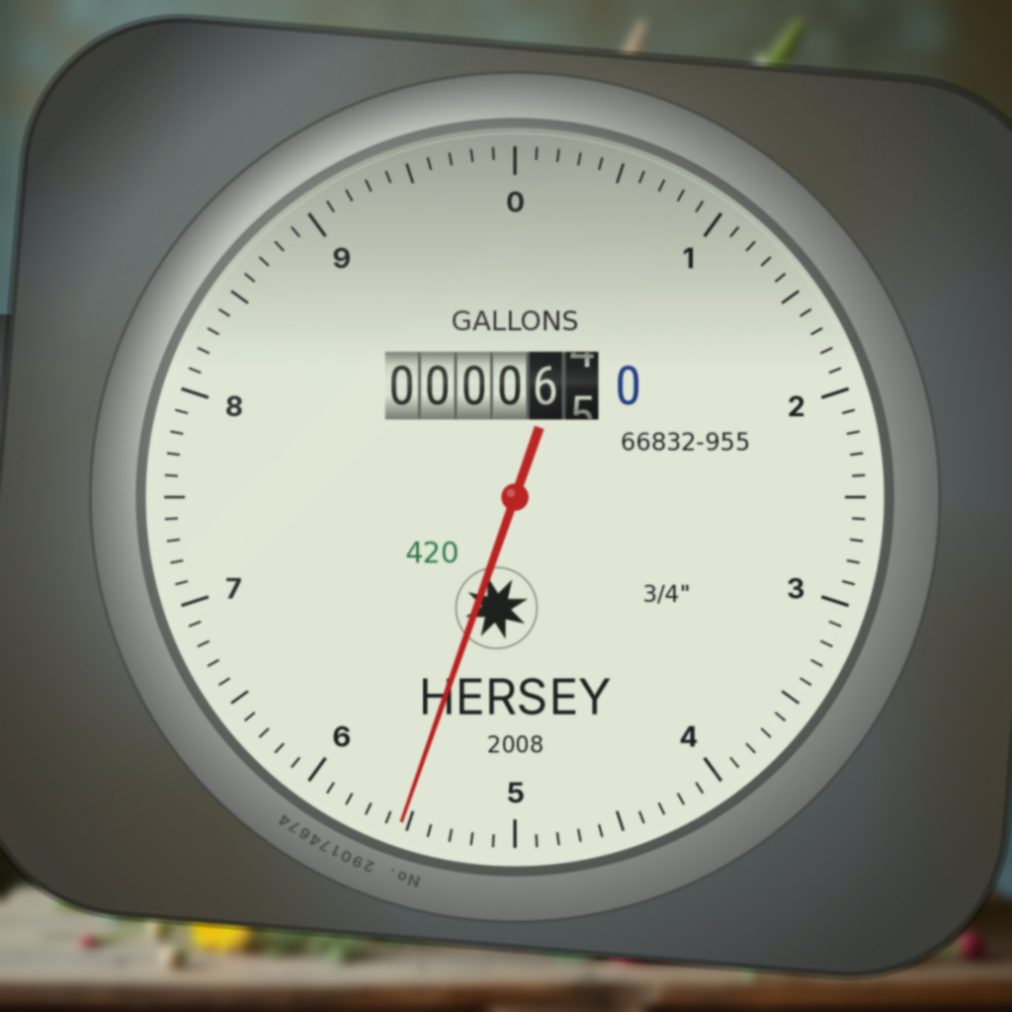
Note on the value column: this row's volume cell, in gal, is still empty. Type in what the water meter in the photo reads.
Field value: 645.5 gal
